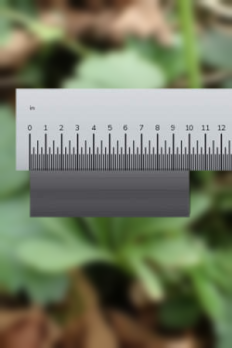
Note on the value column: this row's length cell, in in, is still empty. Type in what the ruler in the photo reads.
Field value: 10 in
